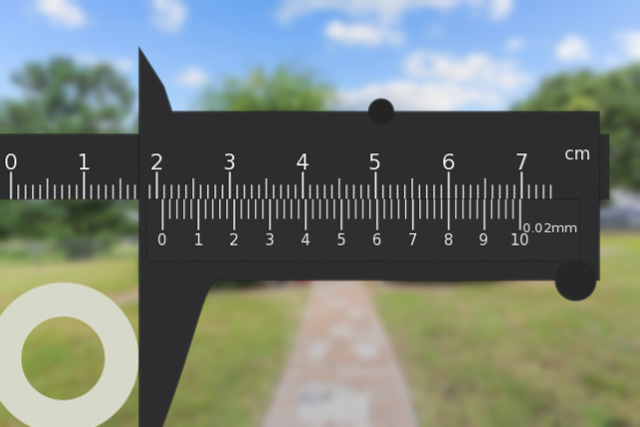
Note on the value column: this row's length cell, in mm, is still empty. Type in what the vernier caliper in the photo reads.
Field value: 20.8 mm
